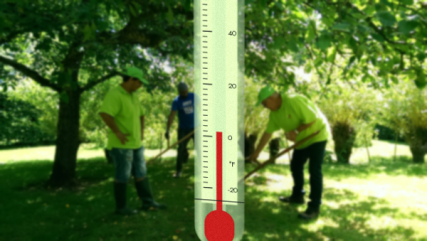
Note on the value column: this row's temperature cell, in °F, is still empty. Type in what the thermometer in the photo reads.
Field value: 2 °F
